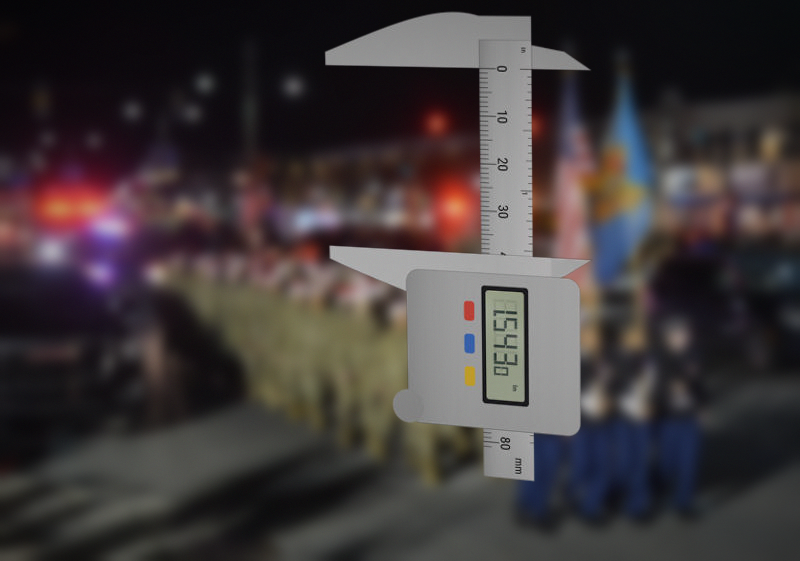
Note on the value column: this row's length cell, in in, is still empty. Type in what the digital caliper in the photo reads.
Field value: 1.5430 in
